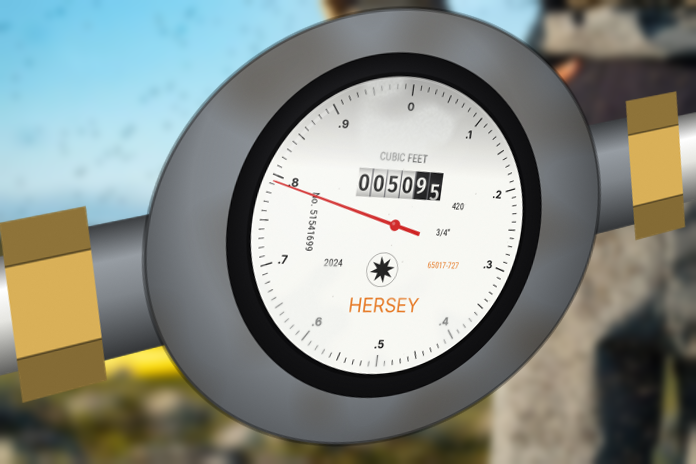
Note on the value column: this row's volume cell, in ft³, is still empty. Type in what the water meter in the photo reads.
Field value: 5094.79 ft³
